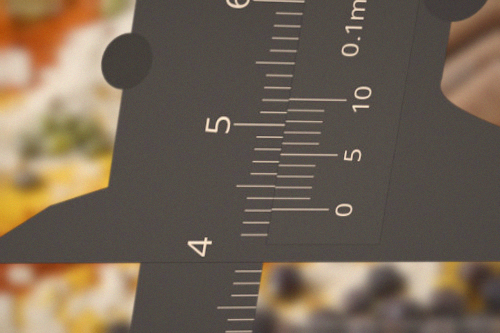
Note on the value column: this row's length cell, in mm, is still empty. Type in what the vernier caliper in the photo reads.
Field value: 43.1 mm
